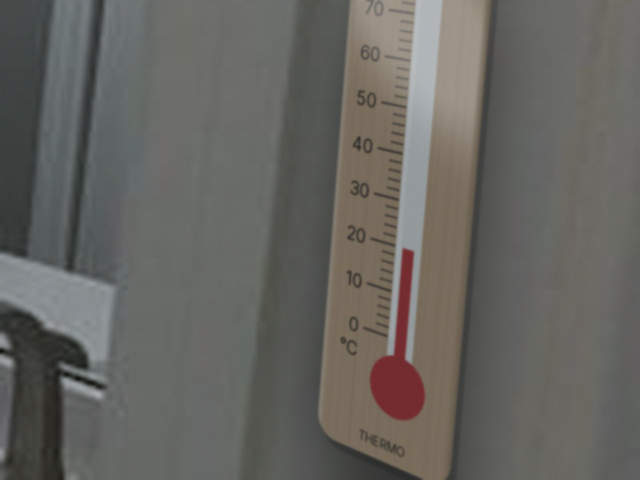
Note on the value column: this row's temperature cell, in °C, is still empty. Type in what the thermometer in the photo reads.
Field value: 20 °C
